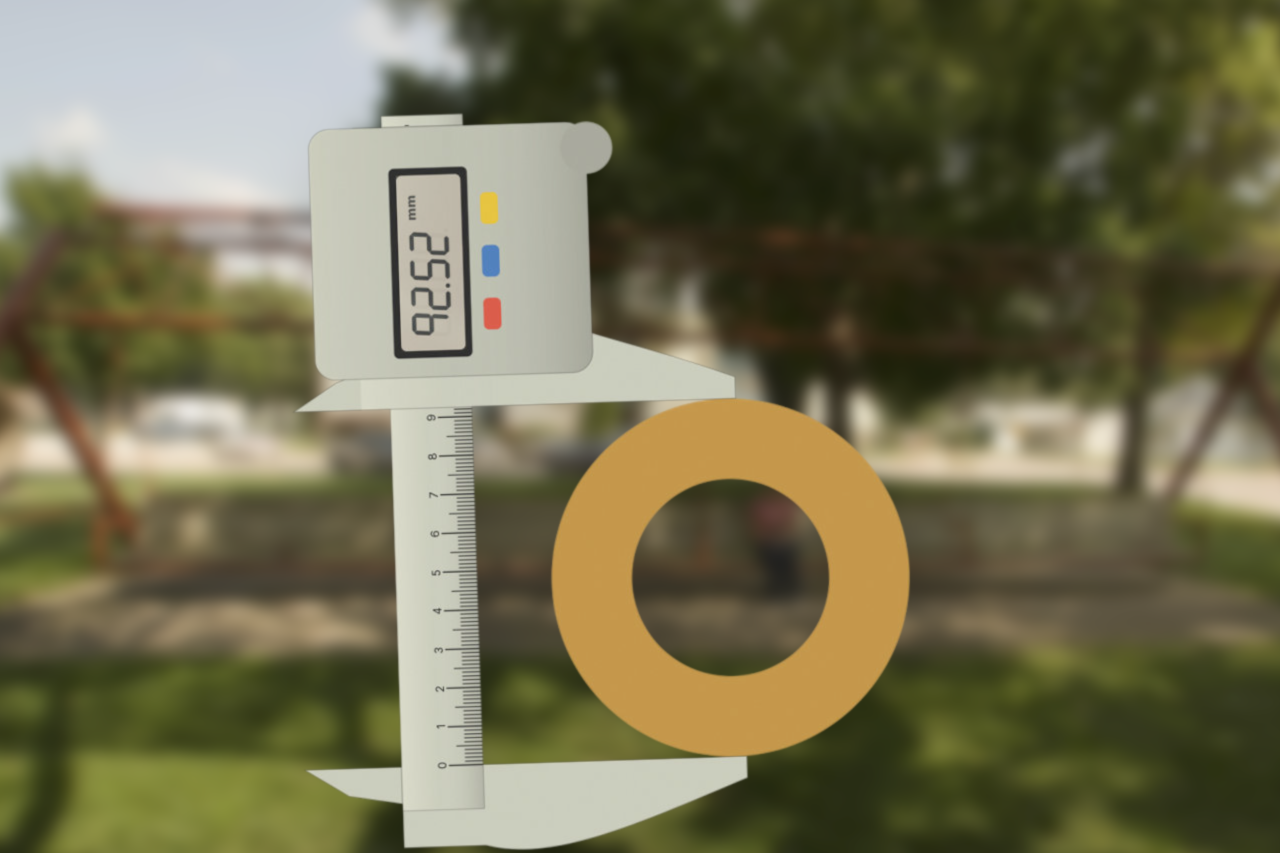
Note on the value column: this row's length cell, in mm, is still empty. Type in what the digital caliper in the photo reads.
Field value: 92.52 mm
